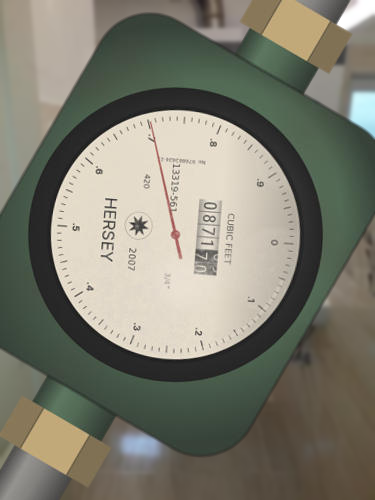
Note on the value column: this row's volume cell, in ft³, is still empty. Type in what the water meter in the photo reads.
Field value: 87169.70 ft³
